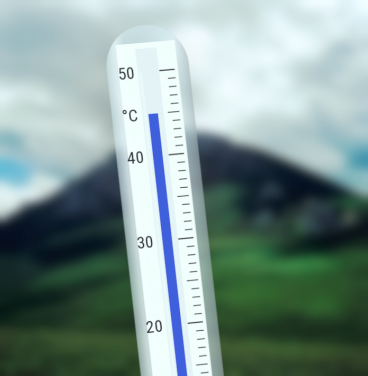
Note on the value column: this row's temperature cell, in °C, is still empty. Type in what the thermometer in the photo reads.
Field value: 45 °C
